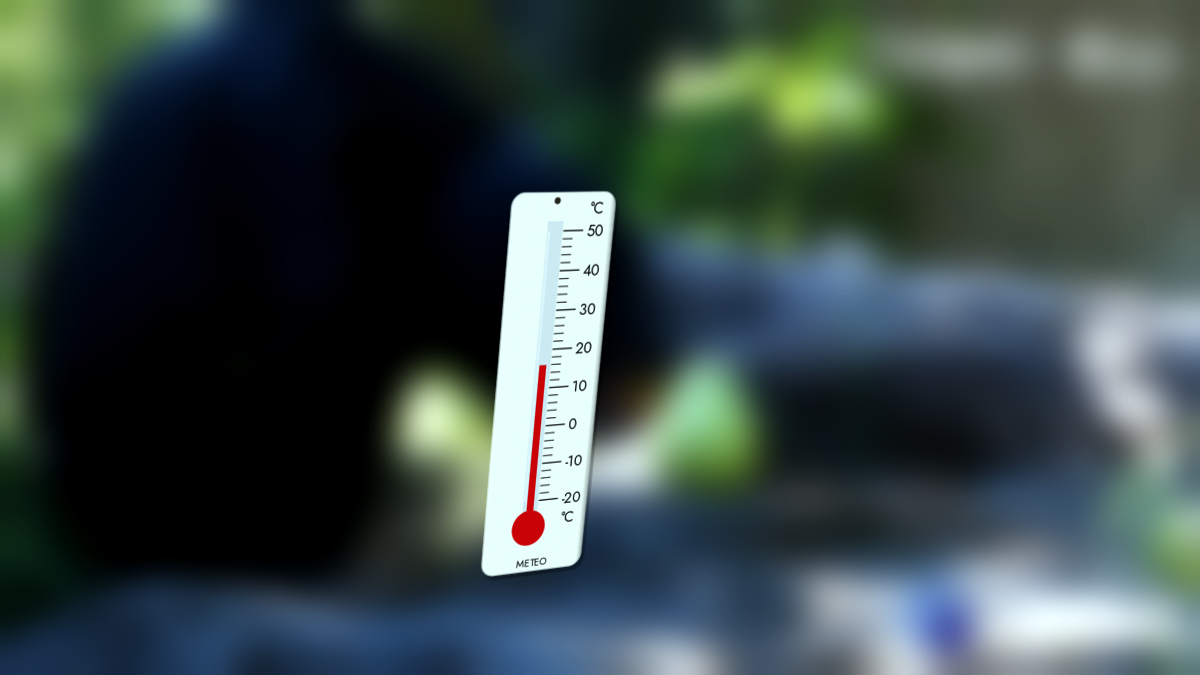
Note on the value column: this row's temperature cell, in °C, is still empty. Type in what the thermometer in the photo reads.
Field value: 16 °C
